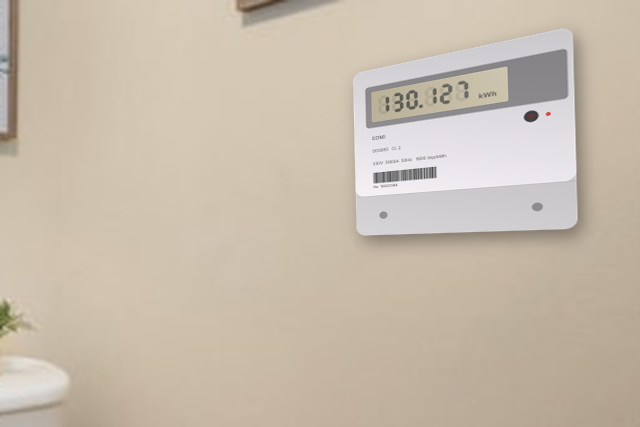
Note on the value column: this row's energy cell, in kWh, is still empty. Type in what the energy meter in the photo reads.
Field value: 130.127 kWh
